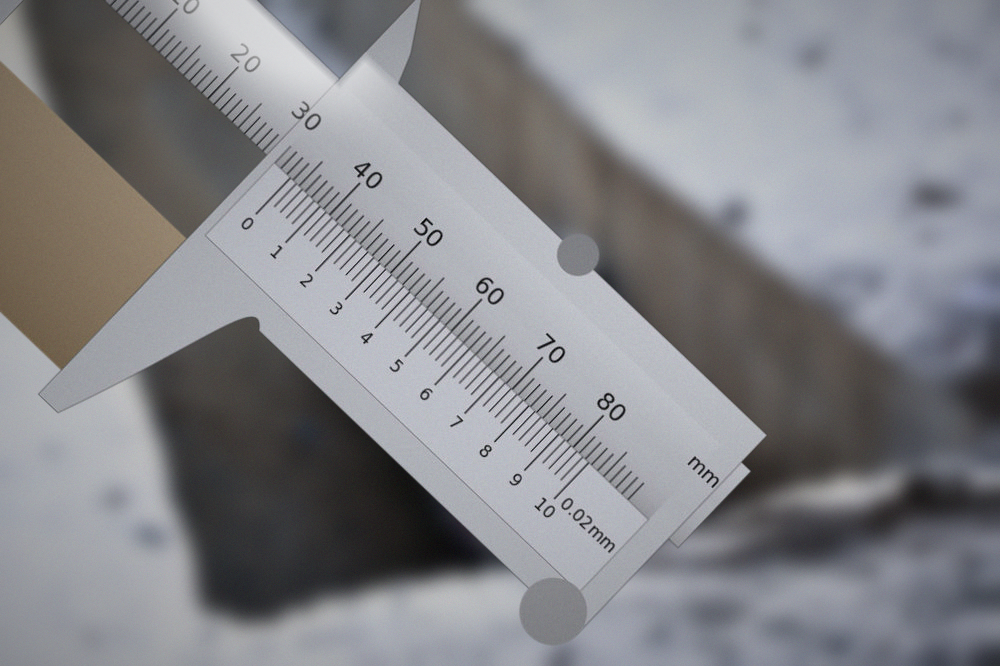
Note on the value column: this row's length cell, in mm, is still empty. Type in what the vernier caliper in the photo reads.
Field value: 33.6 mm
